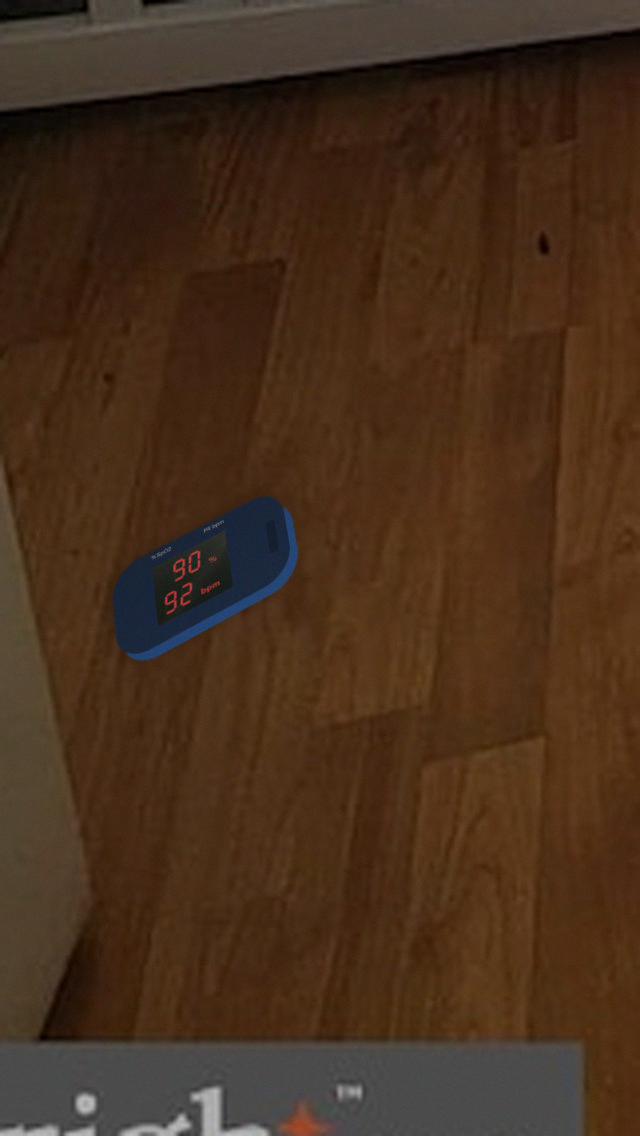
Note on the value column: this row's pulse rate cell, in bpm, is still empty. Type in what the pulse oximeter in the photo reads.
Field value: 92 bpm
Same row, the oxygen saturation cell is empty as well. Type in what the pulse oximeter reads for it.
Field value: 90 %
